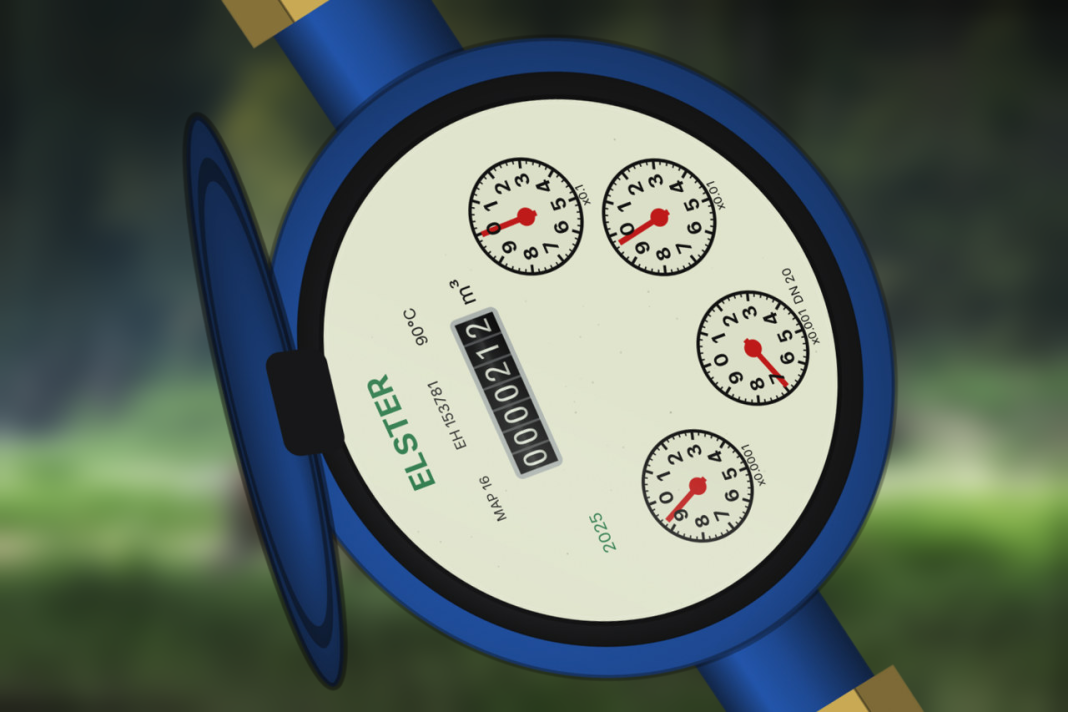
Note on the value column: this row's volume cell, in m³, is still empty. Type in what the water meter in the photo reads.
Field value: 211.9969 m³
